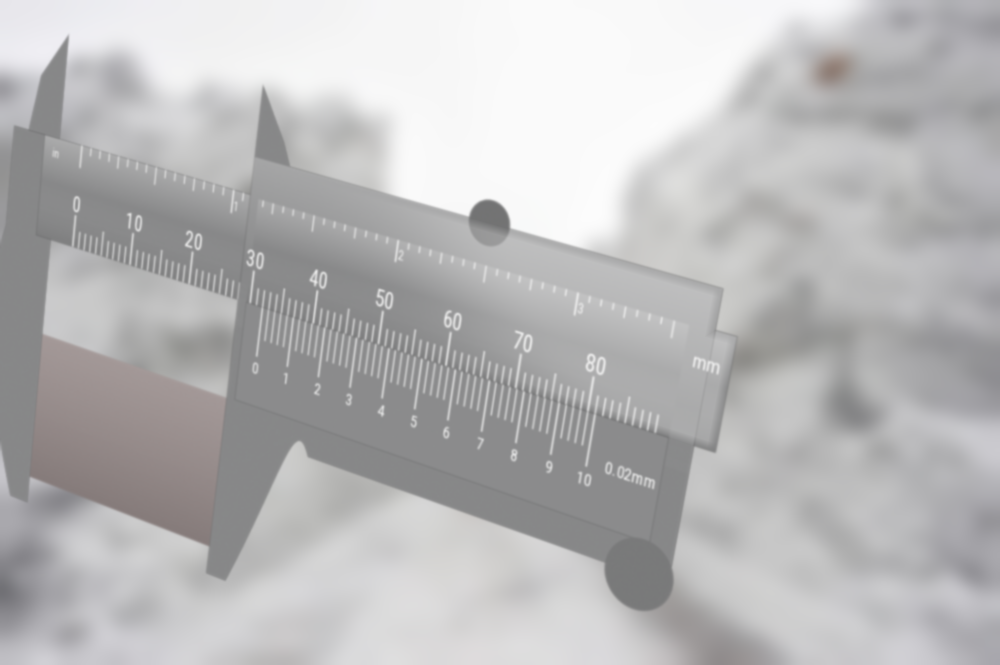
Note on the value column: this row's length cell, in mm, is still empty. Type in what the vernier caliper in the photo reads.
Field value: 32.0 mm
